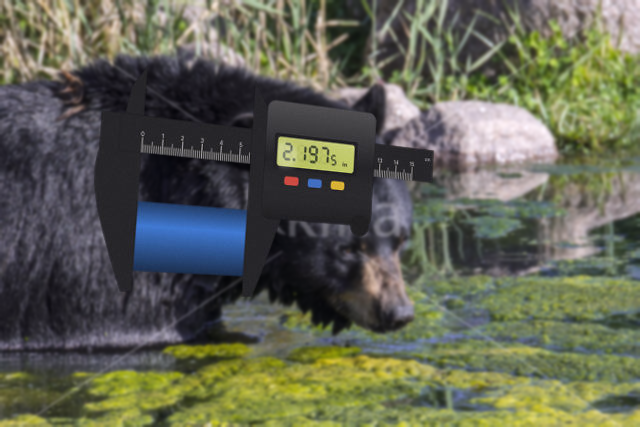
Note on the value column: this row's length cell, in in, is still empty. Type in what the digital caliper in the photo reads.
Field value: 2.1975 in
